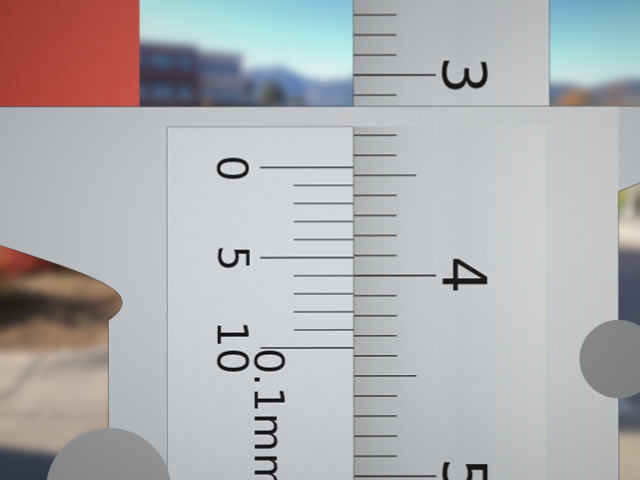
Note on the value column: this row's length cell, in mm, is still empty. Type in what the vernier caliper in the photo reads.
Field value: 34.6 mm
